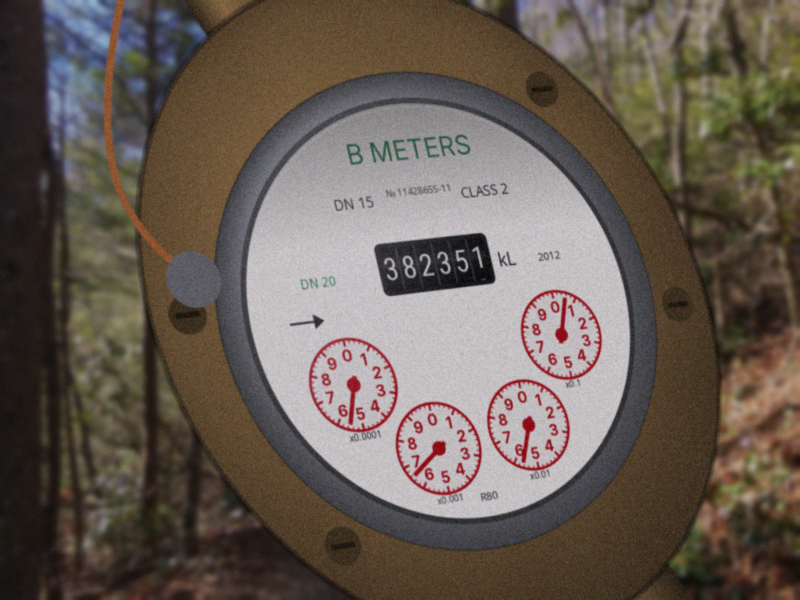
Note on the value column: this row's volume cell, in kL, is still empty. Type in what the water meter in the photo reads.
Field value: 382351.0565 kL
